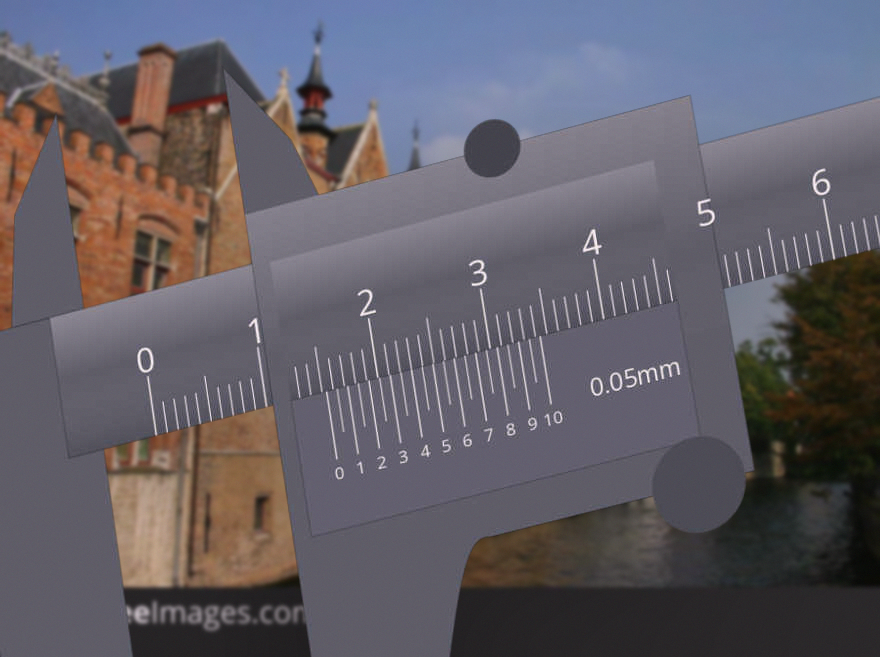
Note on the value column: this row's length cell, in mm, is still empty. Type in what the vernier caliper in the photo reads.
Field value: 15.4 mm
